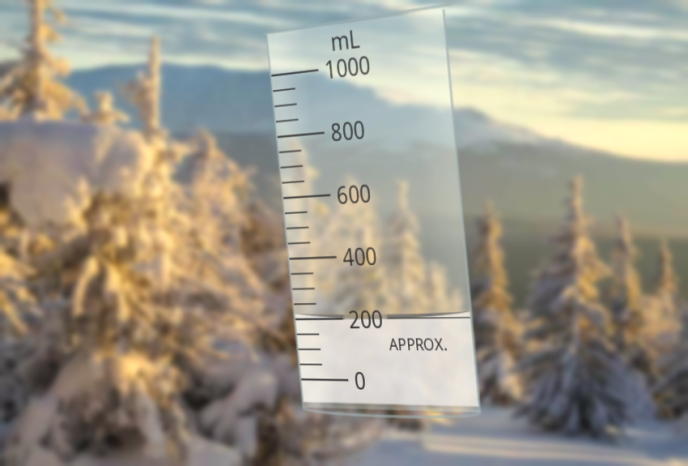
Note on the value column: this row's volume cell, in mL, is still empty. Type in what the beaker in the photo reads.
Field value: 200 mL
